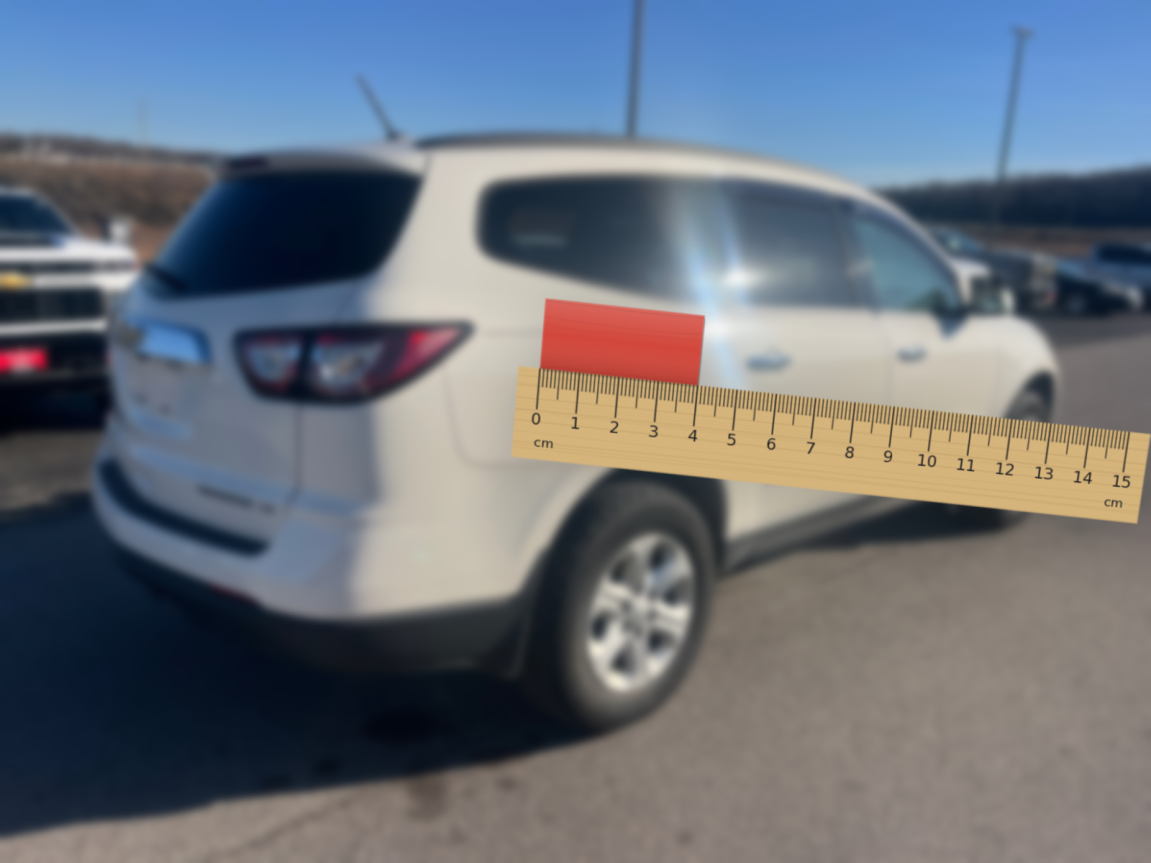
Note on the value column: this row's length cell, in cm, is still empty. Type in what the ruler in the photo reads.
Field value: 4 cm
